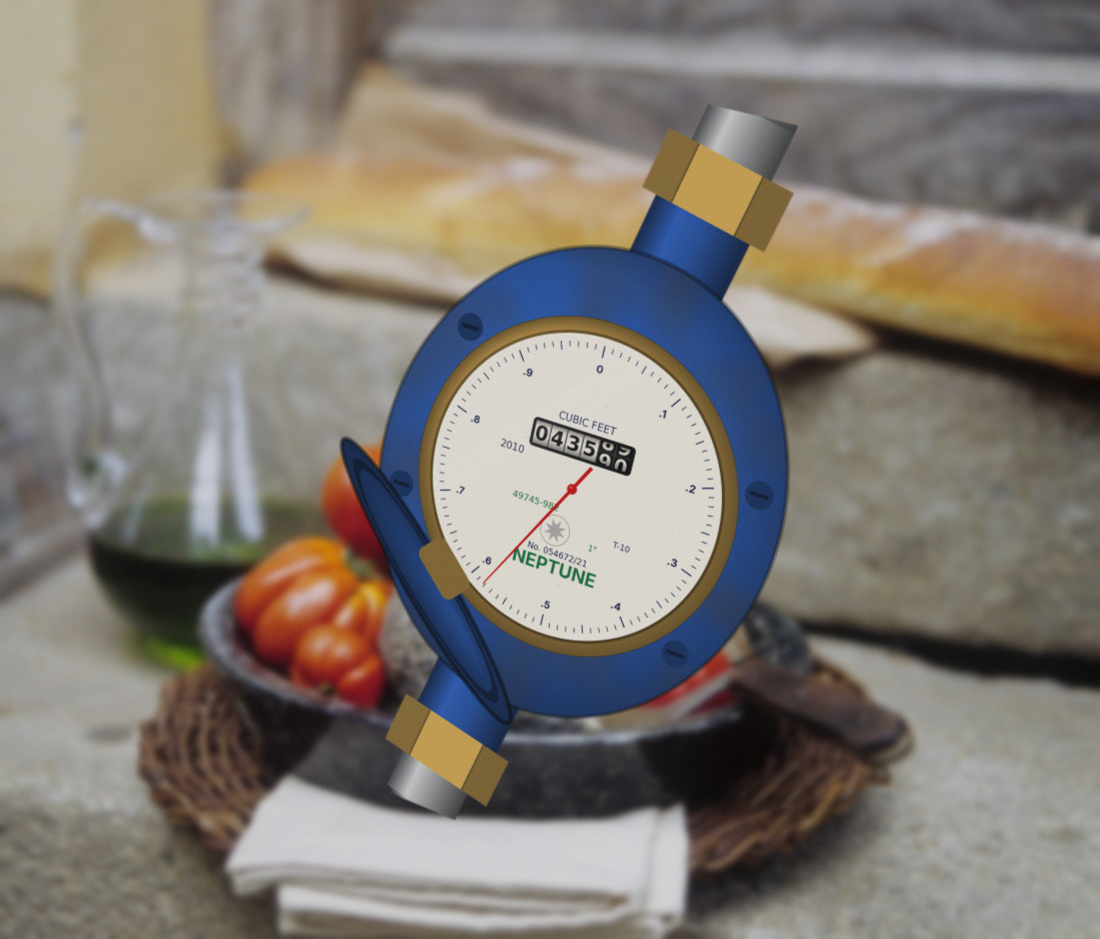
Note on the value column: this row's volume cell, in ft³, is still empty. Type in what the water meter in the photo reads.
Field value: 43589.58 ft³
